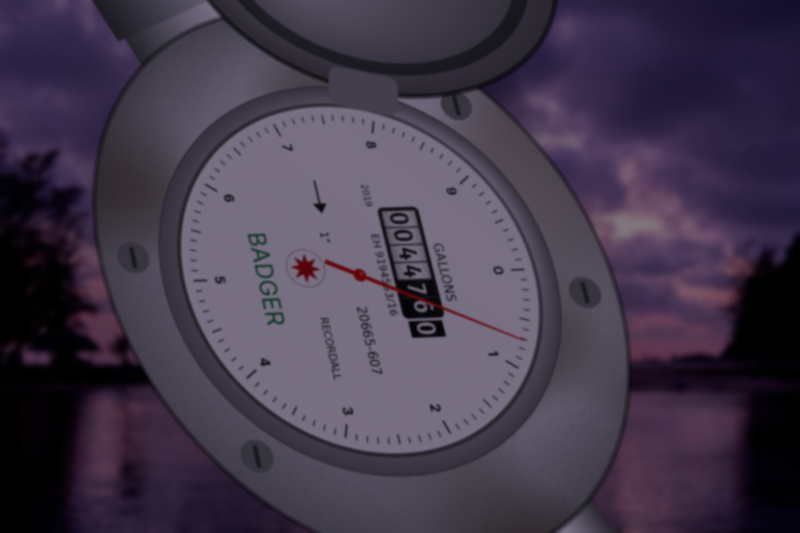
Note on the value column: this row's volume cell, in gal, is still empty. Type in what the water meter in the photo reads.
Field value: 44760.7 gal
